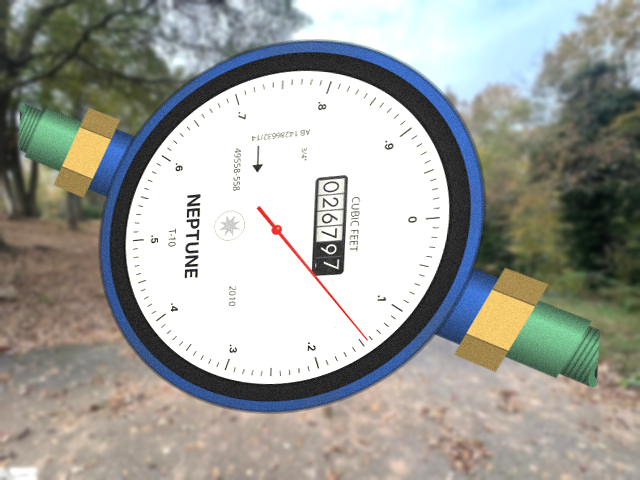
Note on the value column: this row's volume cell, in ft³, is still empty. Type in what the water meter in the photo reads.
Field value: 26797.14 ft³
